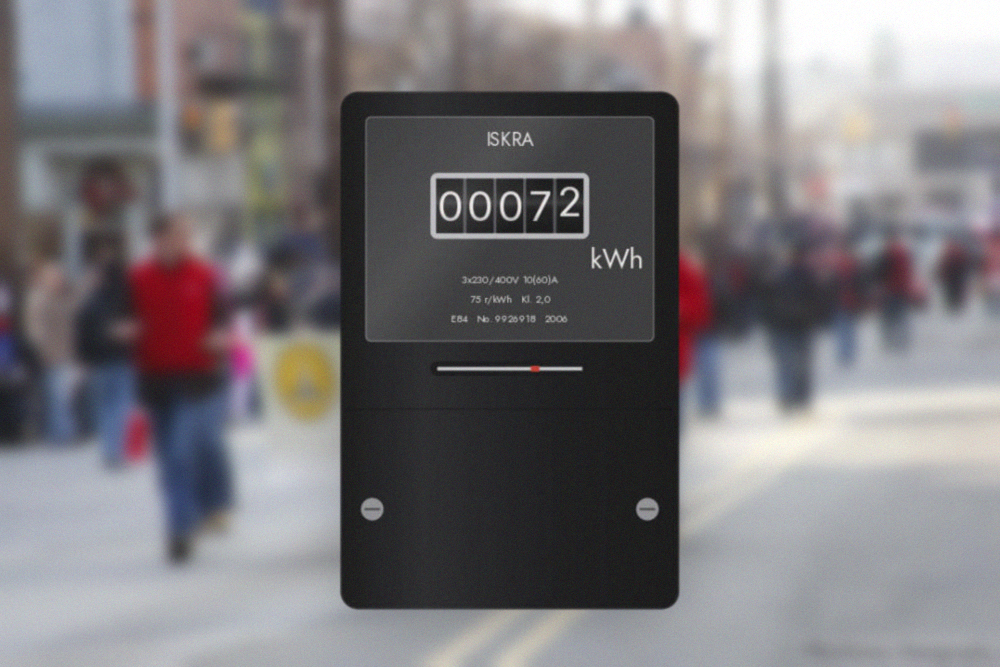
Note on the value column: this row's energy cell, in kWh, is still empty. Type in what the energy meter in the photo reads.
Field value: 72 kWh
